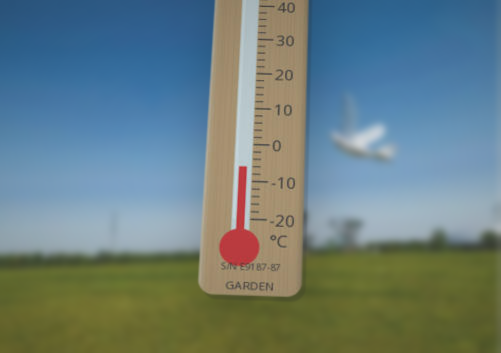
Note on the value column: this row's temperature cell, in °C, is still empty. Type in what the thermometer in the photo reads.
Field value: -6 °C
